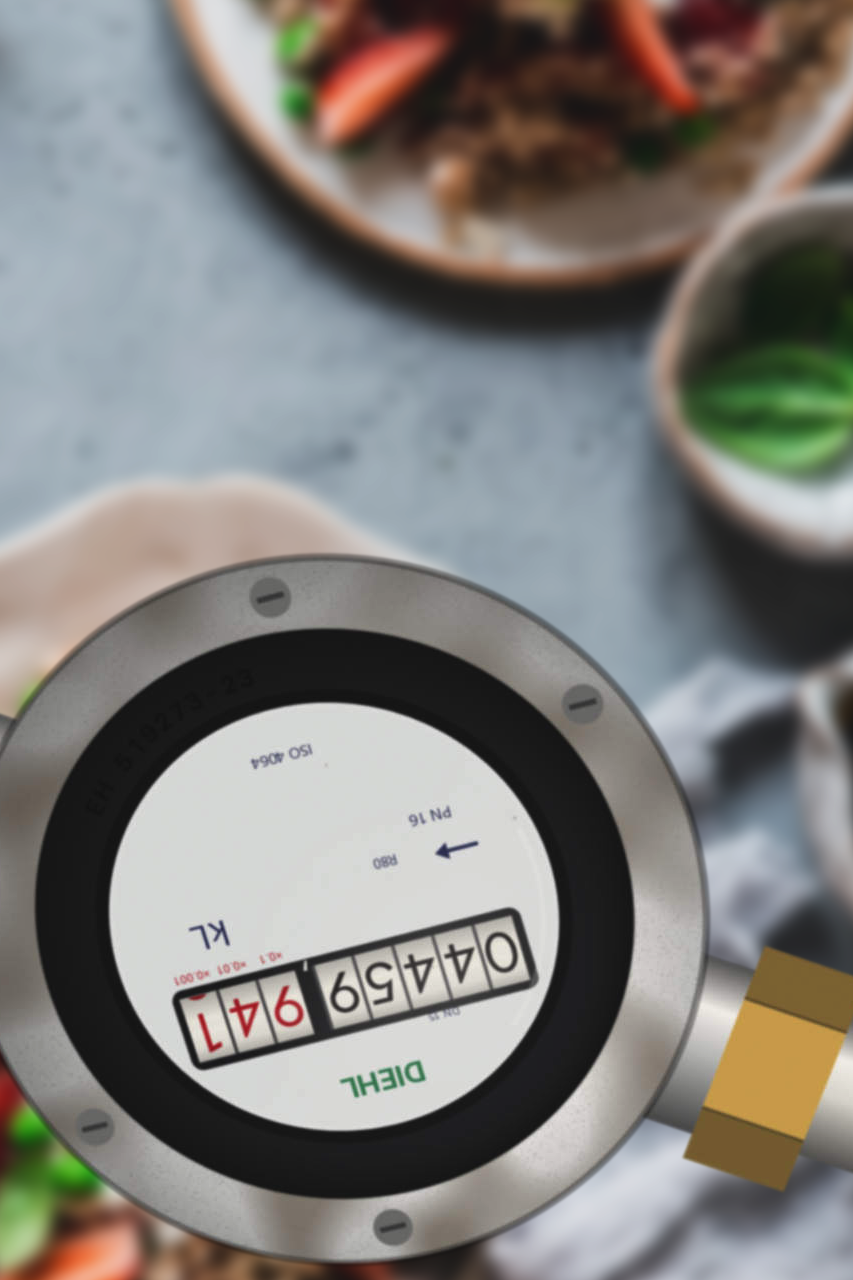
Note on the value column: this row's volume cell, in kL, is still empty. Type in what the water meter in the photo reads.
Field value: 4459.941 kL
